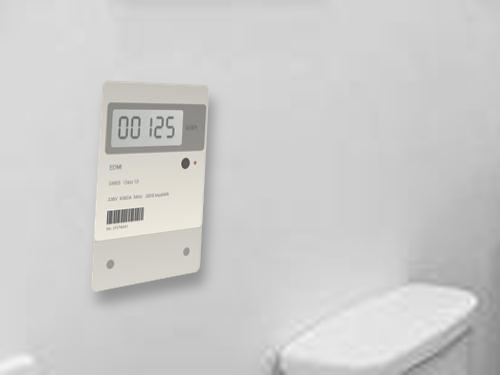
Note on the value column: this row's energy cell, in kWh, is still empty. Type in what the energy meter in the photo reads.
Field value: 125 kWh
